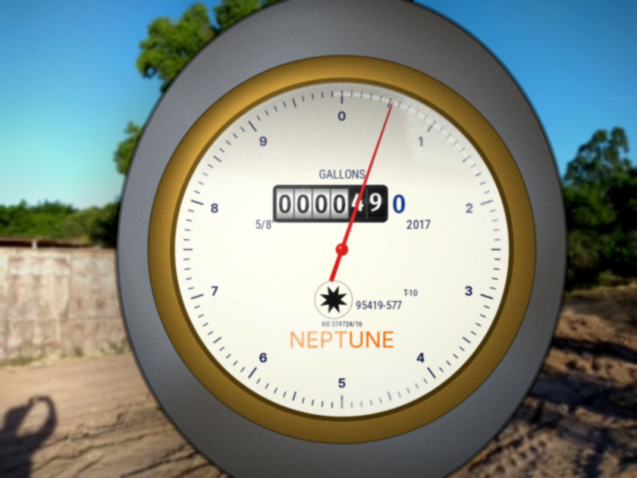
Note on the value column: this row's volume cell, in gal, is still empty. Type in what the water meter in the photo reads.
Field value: 490.5 gal
